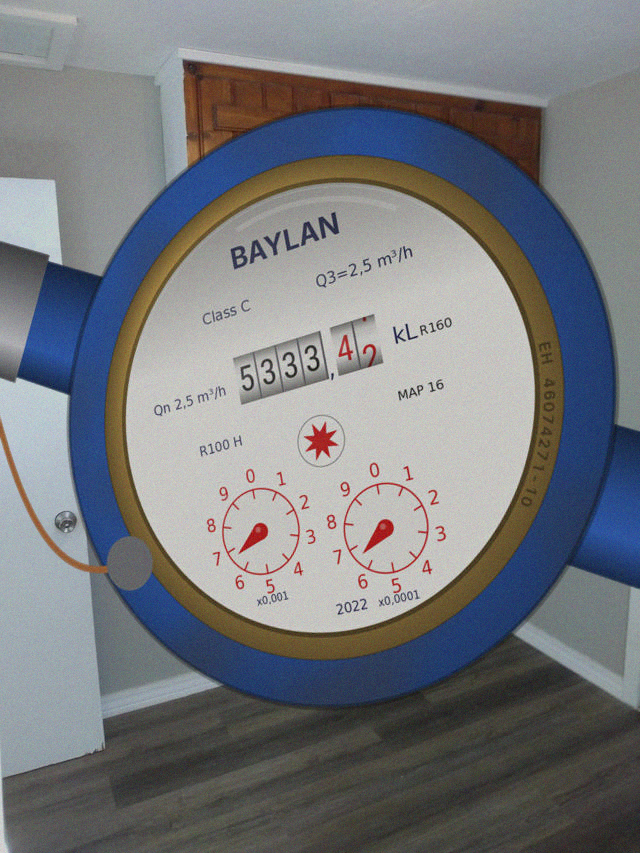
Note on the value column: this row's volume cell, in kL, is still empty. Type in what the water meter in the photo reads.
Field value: 5333.4166 kL
